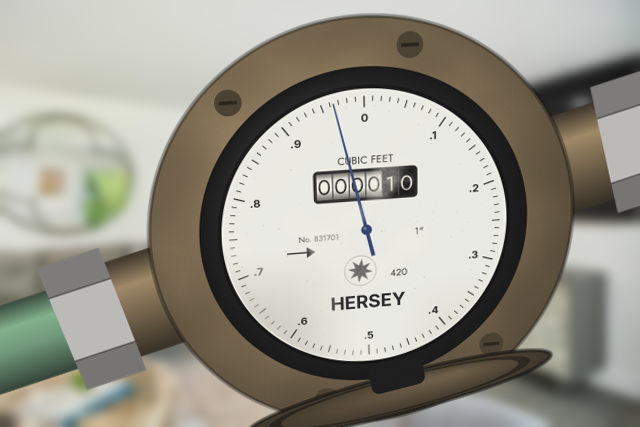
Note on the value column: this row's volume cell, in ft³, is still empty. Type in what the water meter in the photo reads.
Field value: 9.96 ft³
